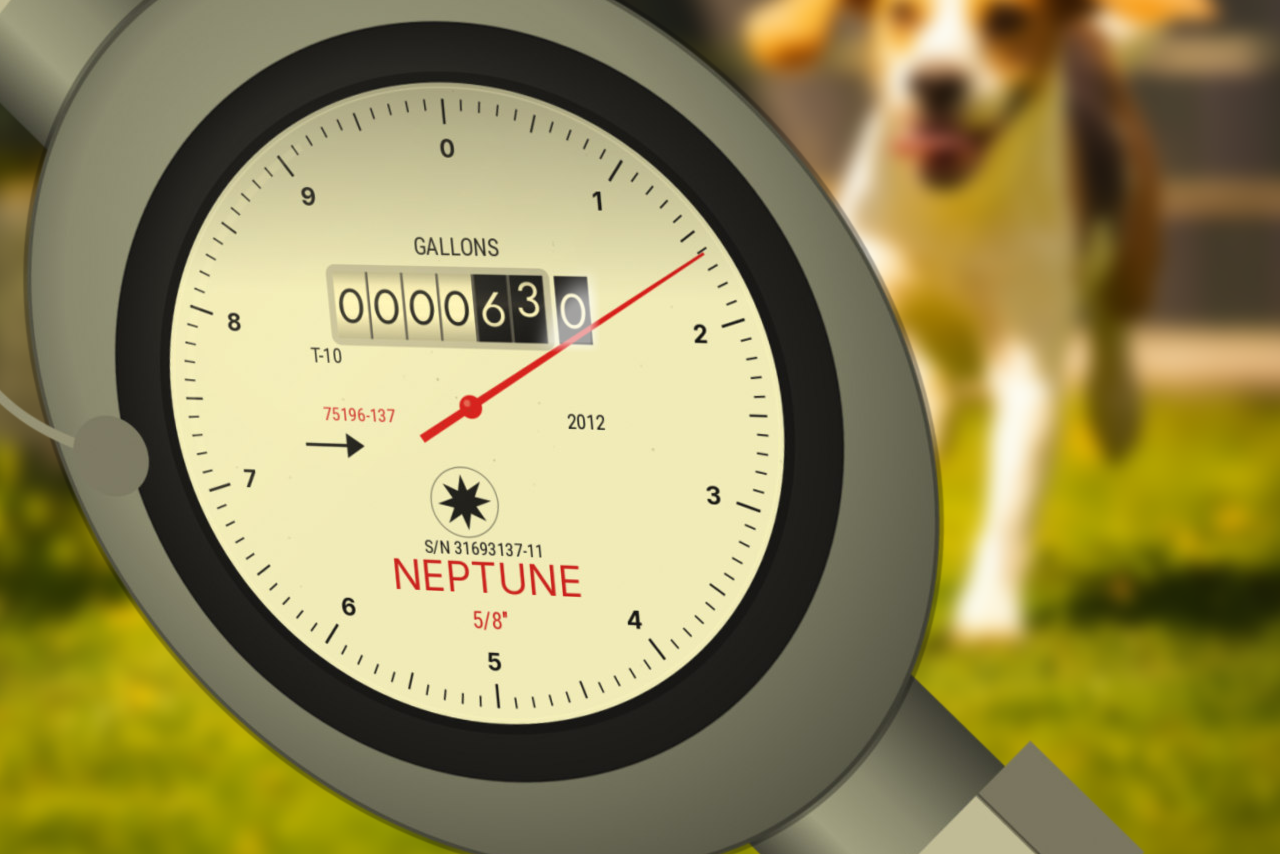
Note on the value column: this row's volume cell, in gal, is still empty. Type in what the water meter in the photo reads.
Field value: 631.6 gal
